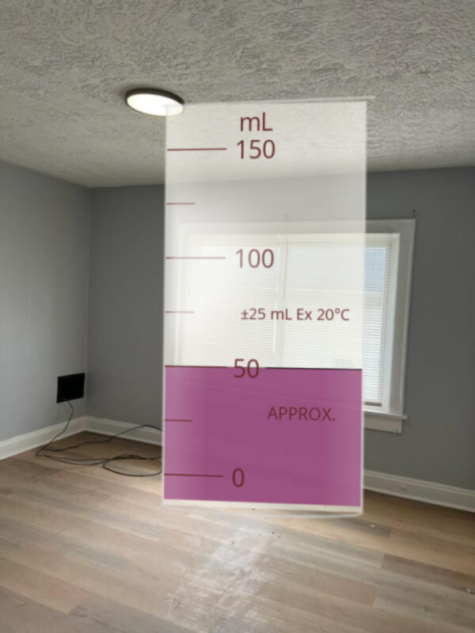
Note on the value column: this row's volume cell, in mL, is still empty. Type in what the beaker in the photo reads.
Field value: 50 mL
